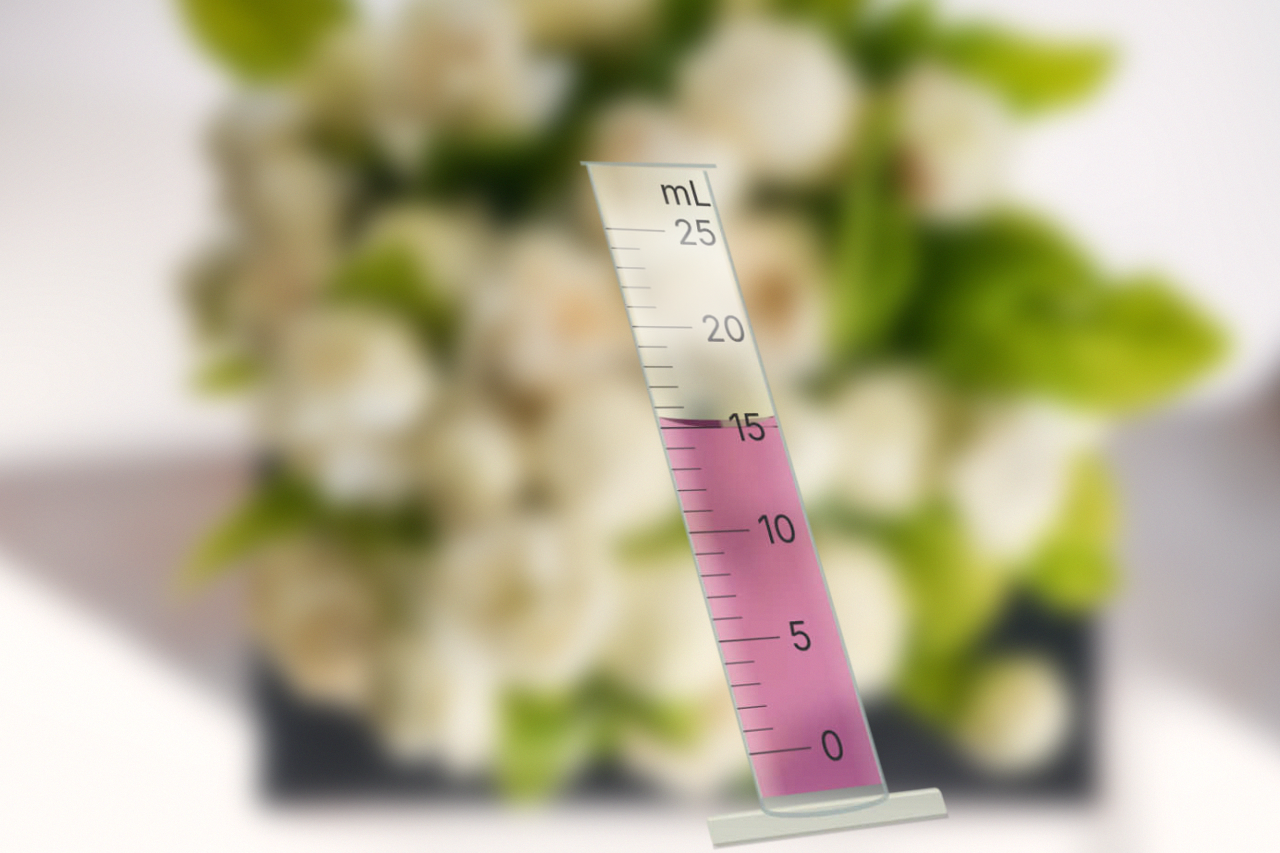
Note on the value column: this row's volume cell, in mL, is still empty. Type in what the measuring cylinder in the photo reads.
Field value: 15 mL
